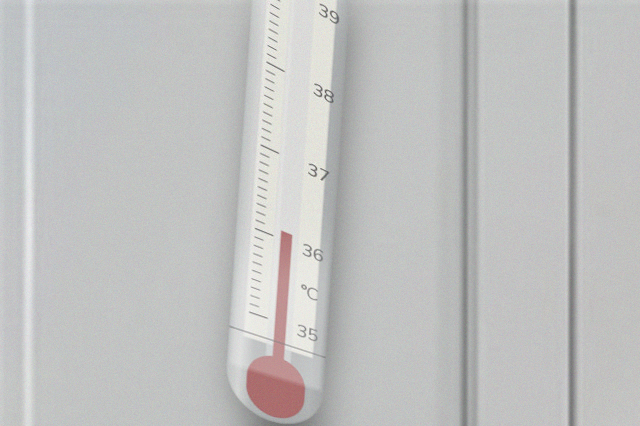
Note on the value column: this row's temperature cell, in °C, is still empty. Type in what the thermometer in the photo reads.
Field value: 36.1 °C
